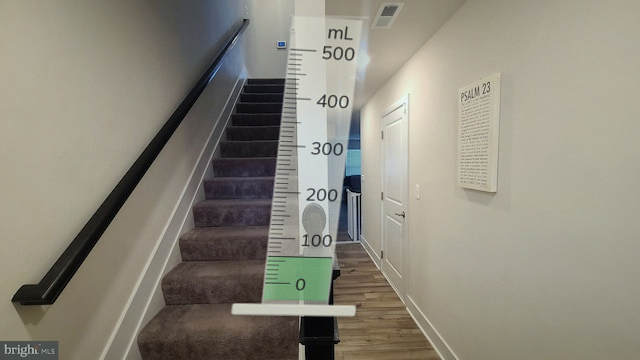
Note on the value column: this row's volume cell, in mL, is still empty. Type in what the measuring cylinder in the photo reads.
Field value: 60 mL
